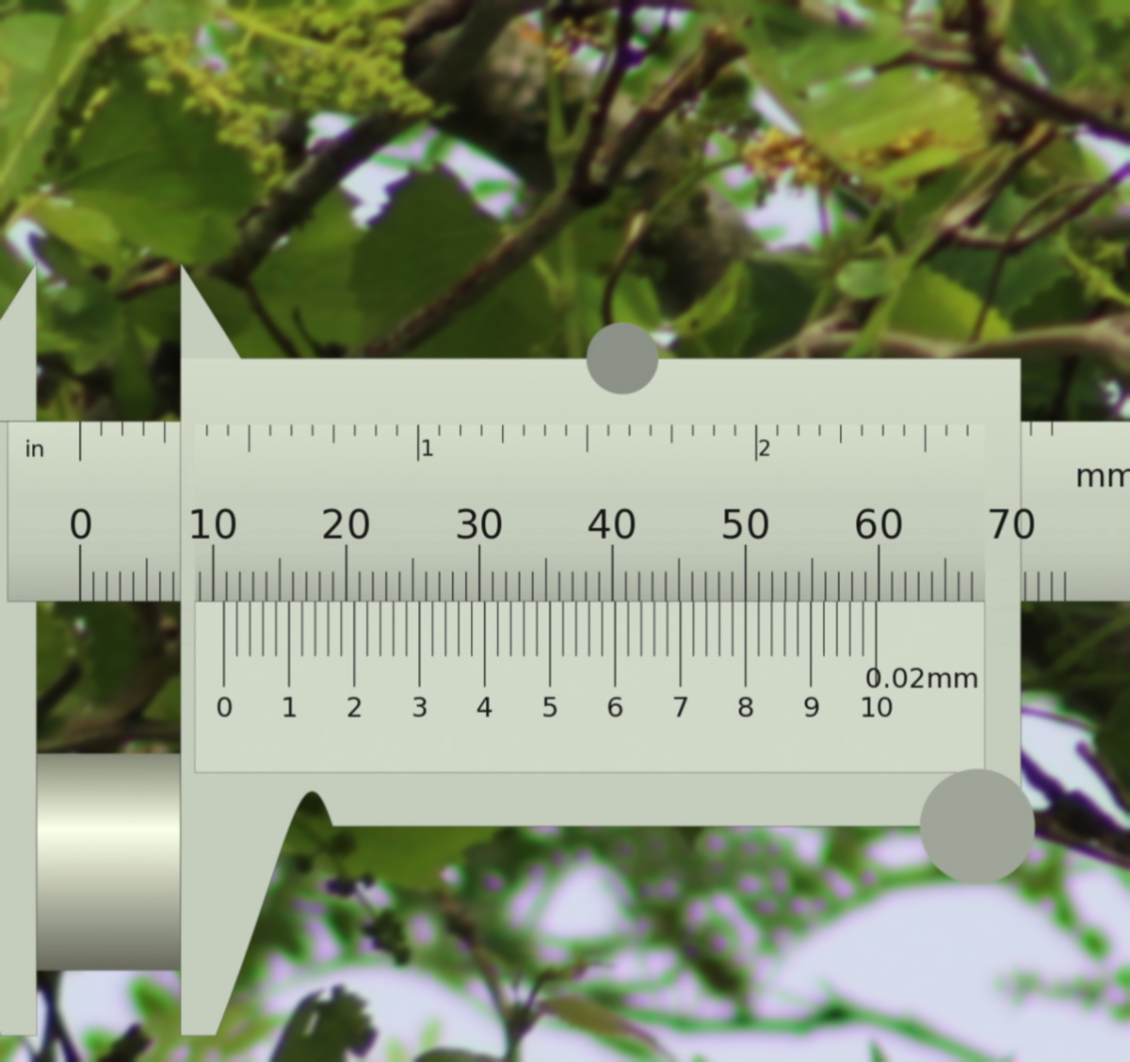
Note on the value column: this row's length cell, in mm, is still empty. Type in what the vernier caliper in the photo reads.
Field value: 10.8 mm
